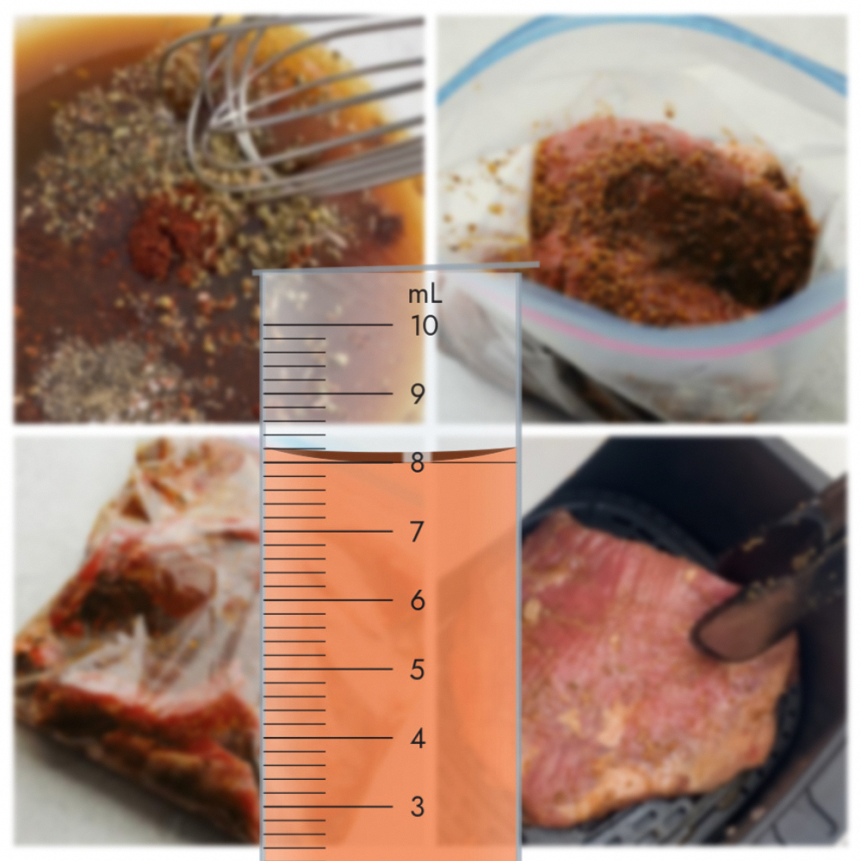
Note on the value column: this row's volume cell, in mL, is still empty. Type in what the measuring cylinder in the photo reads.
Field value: 8 mL
